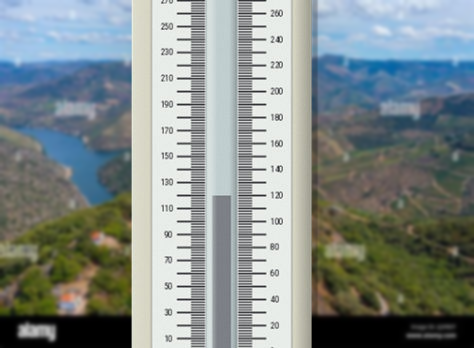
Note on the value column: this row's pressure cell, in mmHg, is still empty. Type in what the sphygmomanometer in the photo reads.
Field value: 120 mmHg
